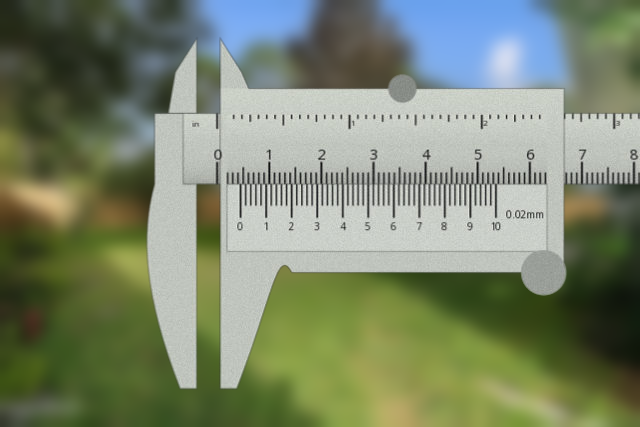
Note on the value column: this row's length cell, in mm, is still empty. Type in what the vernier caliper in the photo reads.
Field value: 4.5 mm
